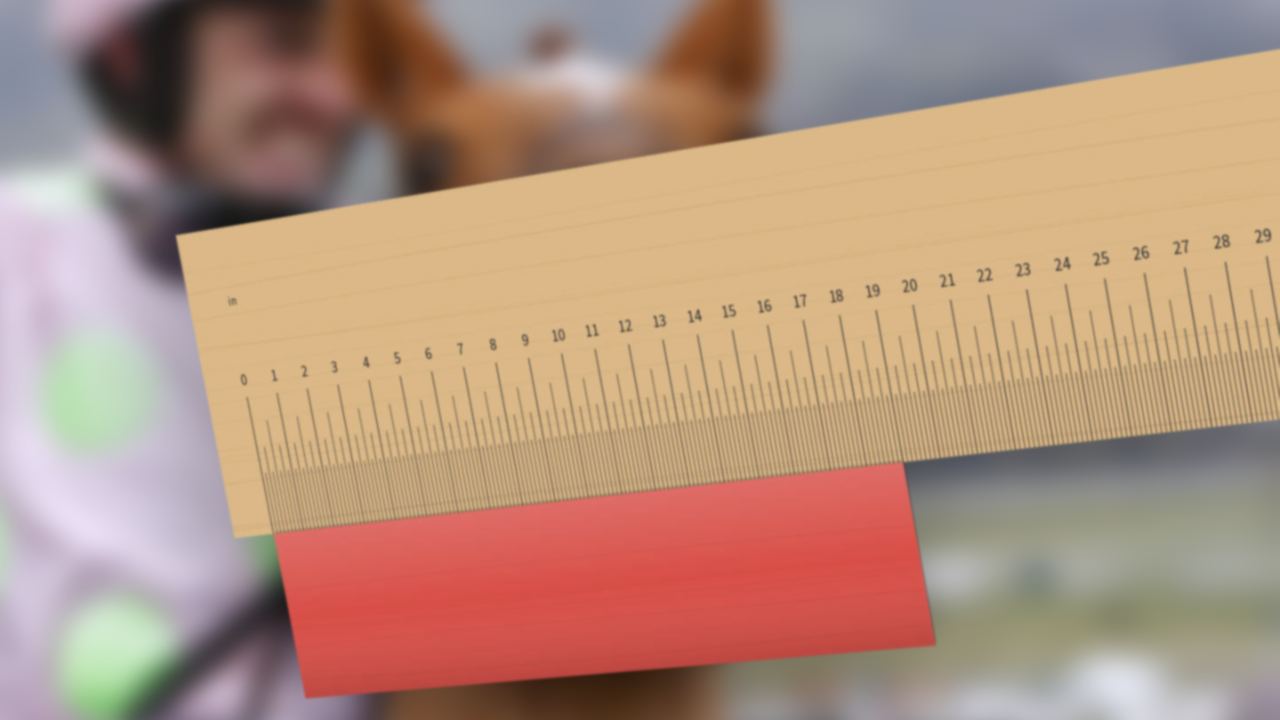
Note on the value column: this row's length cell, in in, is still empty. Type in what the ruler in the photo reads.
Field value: 19 in
